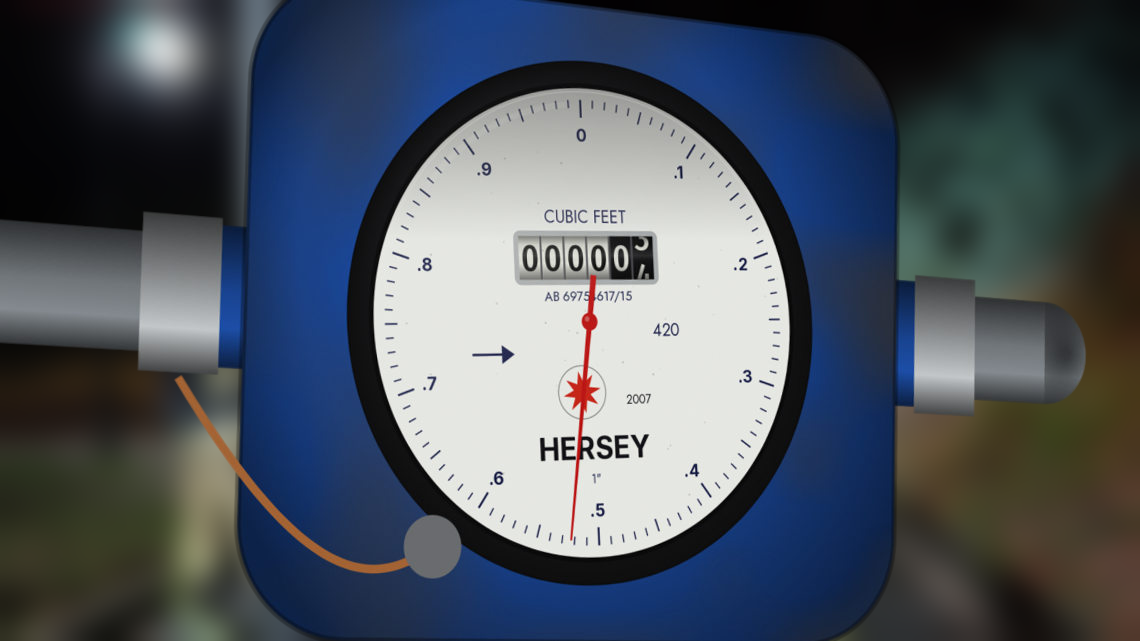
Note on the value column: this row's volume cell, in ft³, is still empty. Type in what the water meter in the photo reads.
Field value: 3.52 ft³
